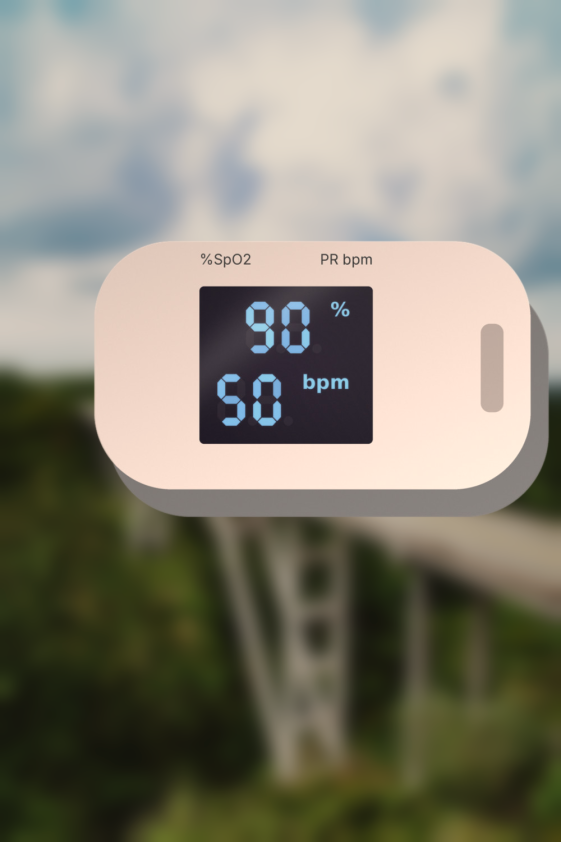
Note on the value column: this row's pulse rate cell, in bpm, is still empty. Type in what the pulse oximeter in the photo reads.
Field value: 50 bpm
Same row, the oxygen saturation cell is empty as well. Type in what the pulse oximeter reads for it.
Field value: 90 %
